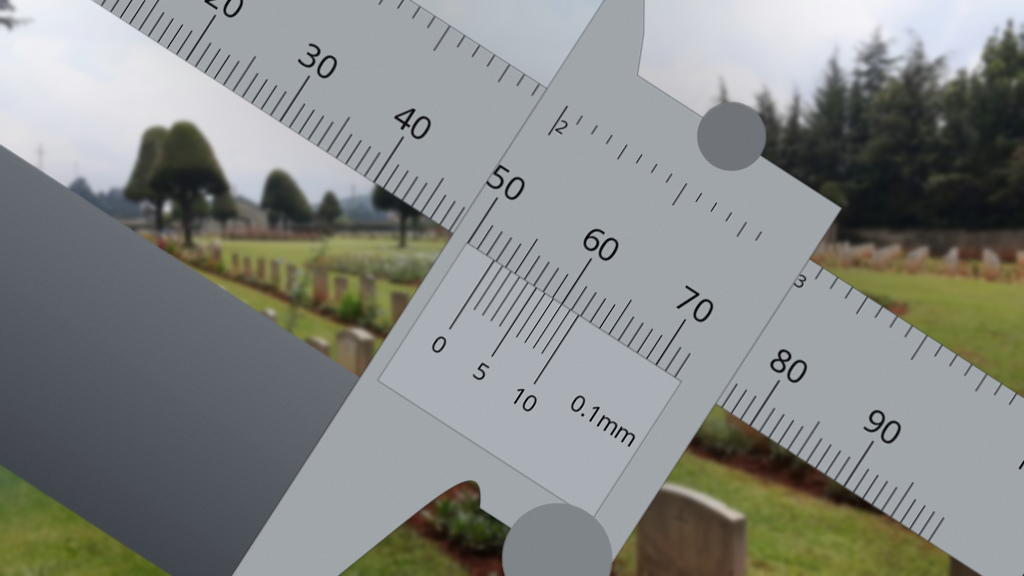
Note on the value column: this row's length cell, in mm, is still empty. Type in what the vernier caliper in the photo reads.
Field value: 52.8 mm
